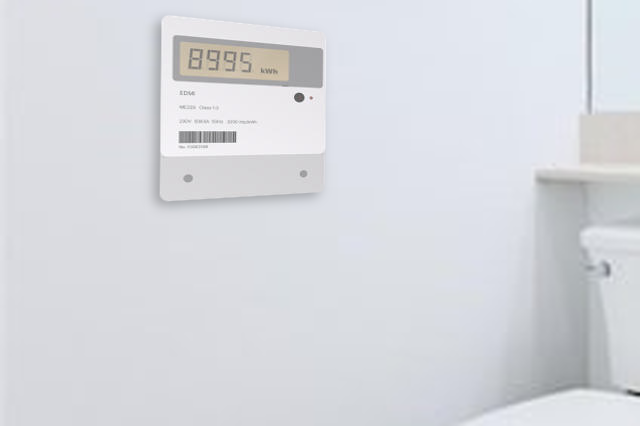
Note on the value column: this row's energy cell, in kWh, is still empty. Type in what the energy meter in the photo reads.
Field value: 8995 kWh
